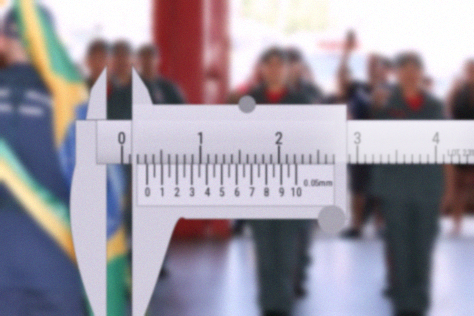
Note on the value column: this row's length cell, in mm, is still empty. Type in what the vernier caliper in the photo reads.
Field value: 3.2 mm
